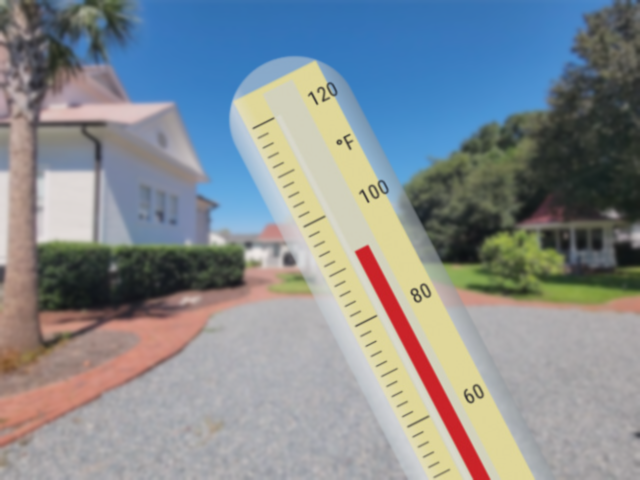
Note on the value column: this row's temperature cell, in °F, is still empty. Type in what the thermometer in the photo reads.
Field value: 92 °F
